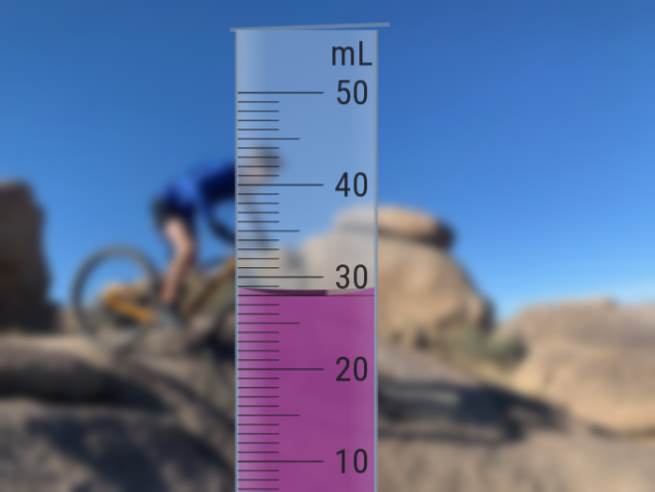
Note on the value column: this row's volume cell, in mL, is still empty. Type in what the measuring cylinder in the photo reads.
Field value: 28 mL
